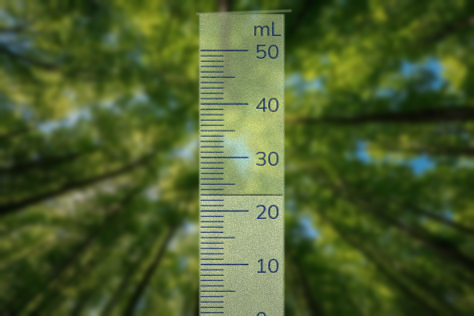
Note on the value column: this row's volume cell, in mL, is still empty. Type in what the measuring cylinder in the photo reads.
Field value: 23 mL
